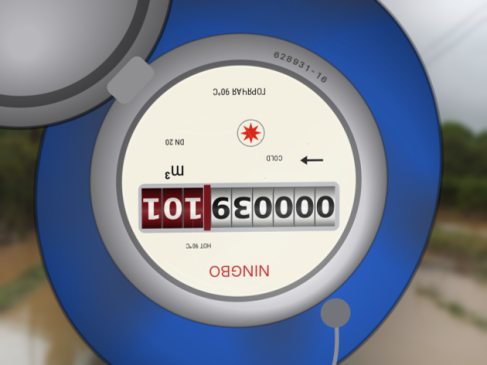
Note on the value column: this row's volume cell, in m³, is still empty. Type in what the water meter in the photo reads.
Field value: 39.101 m³
